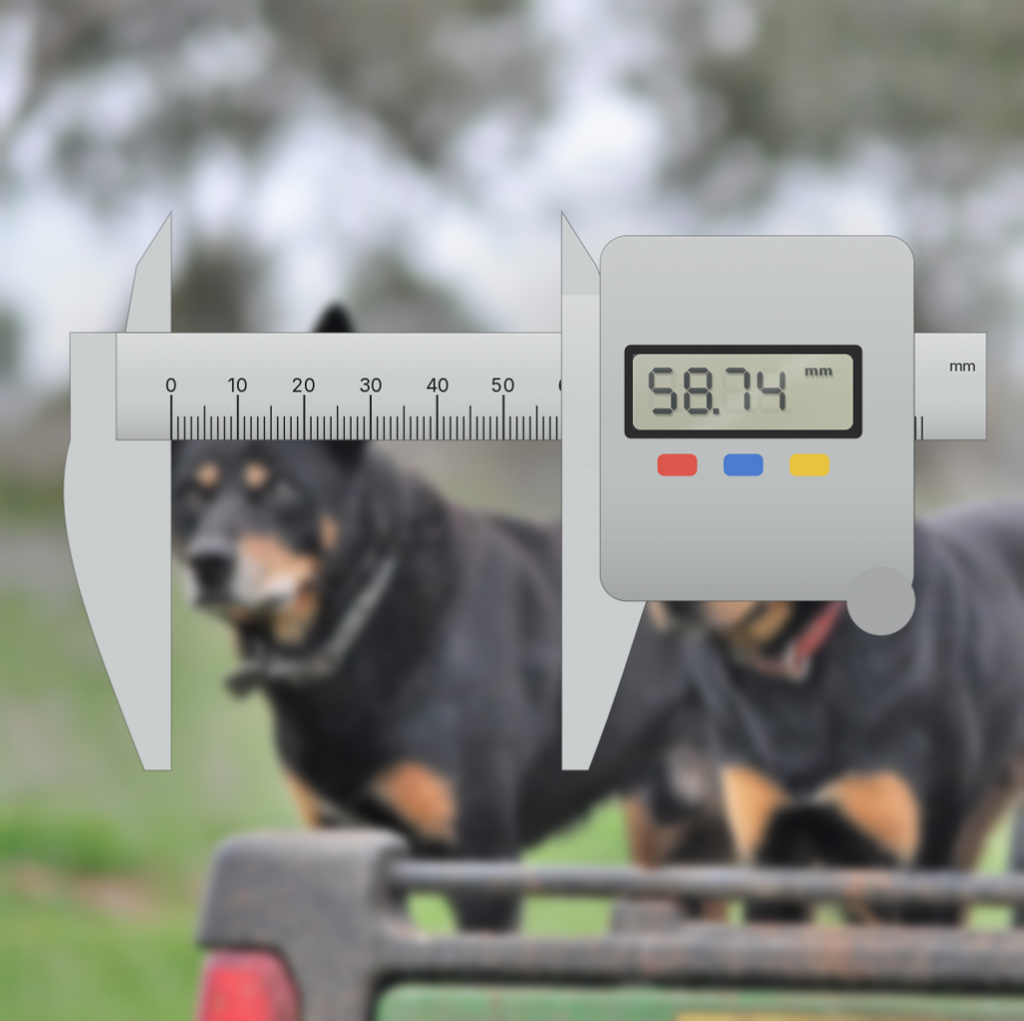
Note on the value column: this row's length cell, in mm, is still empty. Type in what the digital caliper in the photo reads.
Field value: 58.74 mm
